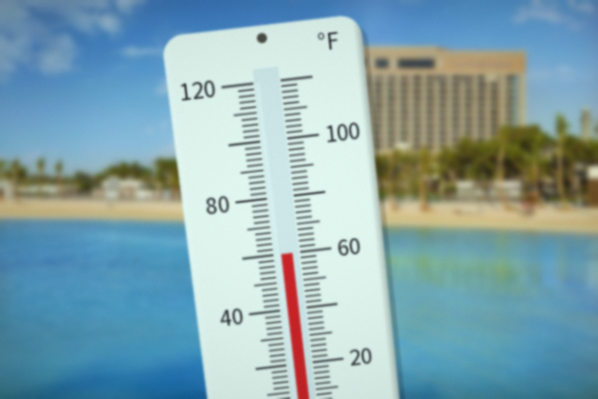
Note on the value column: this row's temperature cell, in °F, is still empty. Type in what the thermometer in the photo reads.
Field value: 60 °F
